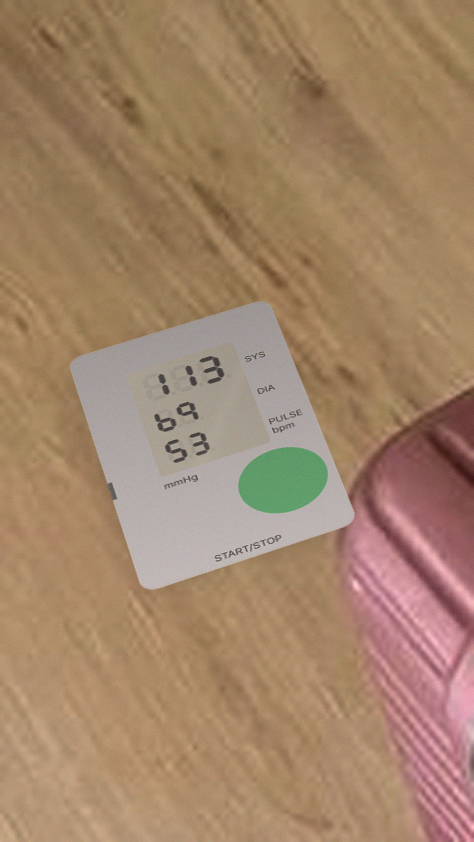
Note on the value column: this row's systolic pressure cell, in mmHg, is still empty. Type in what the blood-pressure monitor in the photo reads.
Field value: 113 mmHg
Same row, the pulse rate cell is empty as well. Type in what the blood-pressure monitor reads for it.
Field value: 53 bpm
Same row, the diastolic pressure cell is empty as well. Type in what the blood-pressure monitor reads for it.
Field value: 69 mmHg
